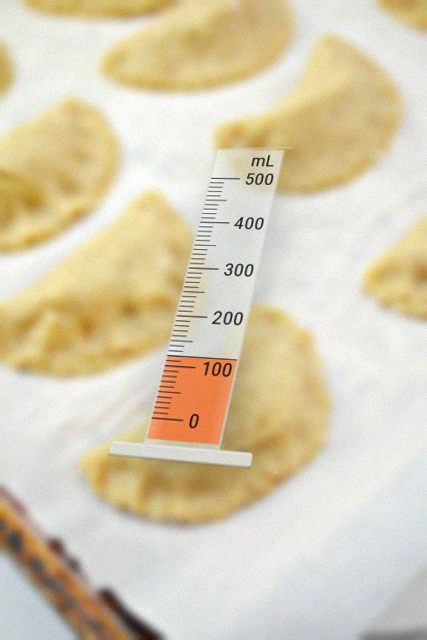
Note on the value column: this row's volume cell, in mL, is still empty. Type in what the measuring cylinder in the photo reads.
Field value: 120 mL
